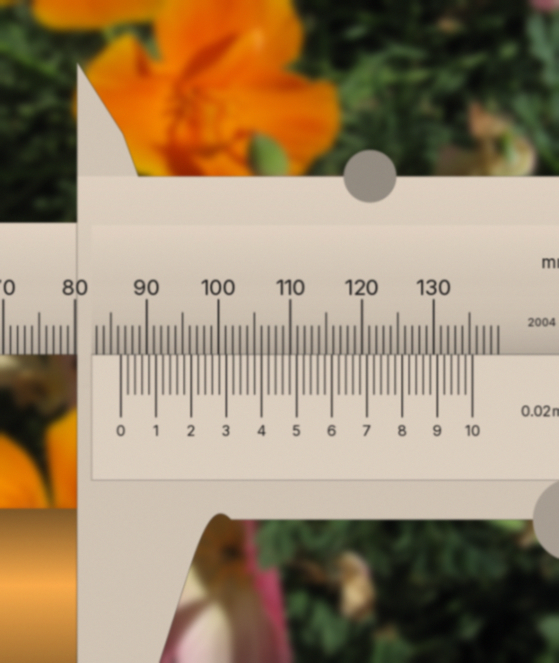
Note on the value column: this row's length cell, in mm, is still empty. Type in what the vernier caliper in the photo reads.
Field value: 86.4 mm
